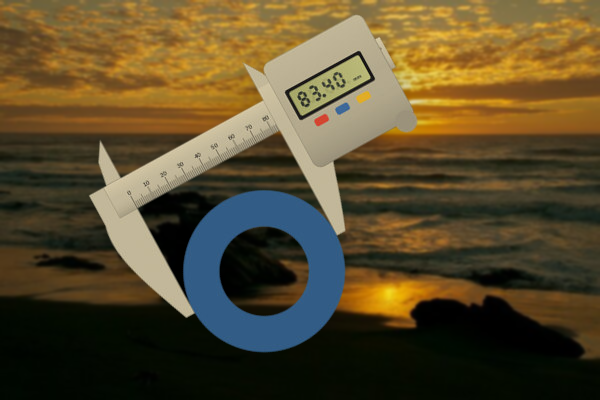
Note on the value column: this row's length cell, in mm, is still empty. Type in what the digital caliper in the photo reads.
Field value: 83.40 mm
